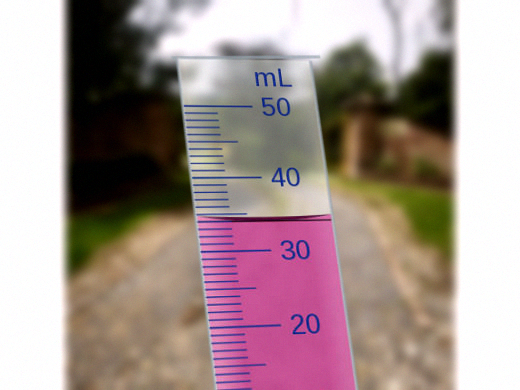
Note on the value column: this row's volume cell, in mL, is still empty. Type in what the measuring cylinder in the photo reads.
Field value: 34 mL
